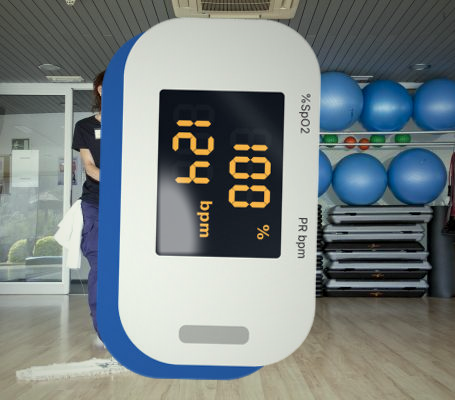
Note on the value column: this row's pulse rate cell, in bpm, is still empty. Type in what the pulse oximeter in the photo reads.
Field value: 124 bpm
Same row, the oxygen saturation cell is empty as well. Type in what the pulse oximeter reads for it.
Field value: 100 %
